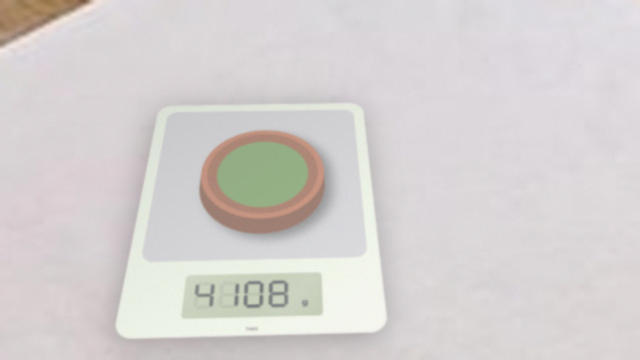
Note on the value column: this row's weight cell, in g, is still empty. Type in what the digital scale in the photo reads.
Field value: 4108 g
